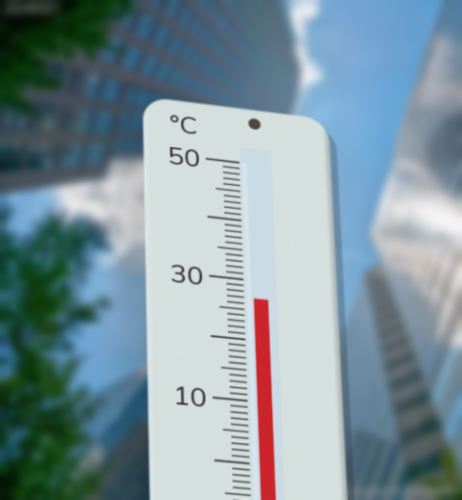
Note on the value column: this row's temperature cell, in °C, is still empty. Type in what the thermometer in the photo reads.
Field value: 27 °C
